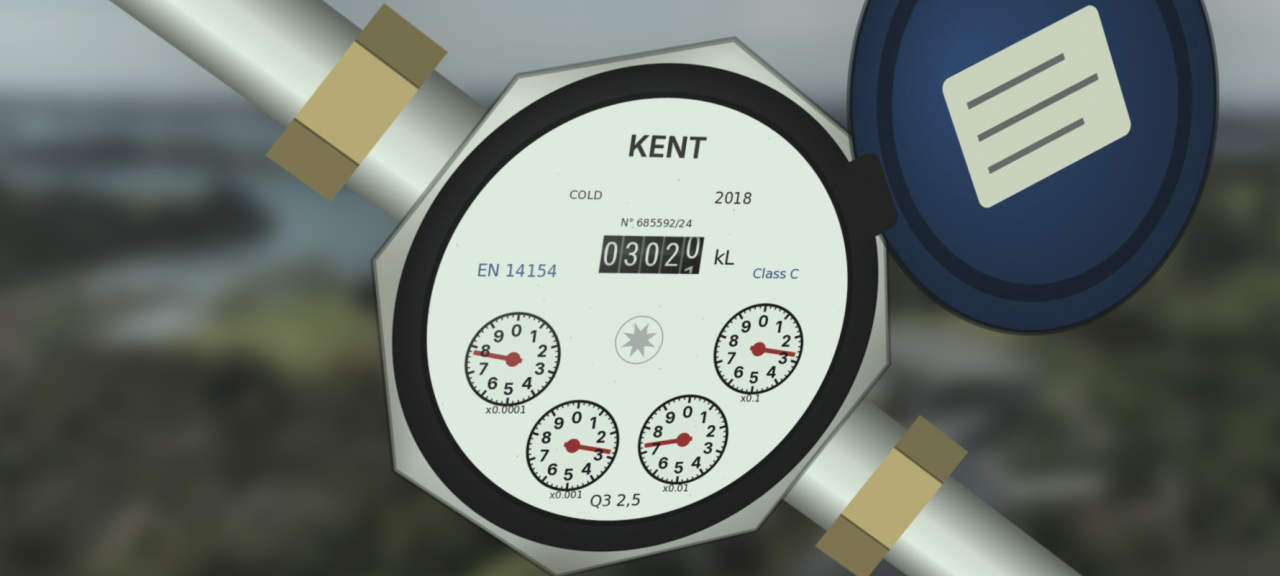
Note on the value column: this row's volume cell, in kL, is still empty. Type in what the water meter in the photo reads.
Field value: 3020.2727 kL
